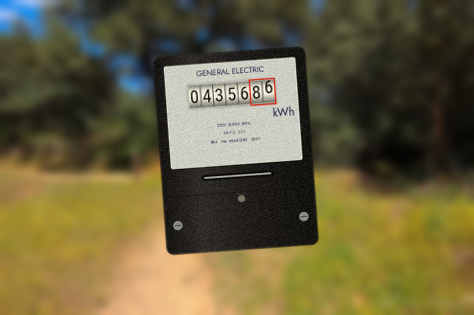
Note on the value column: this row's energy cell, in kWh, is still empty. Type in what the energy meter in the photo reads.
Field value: 4356.86 kWh
